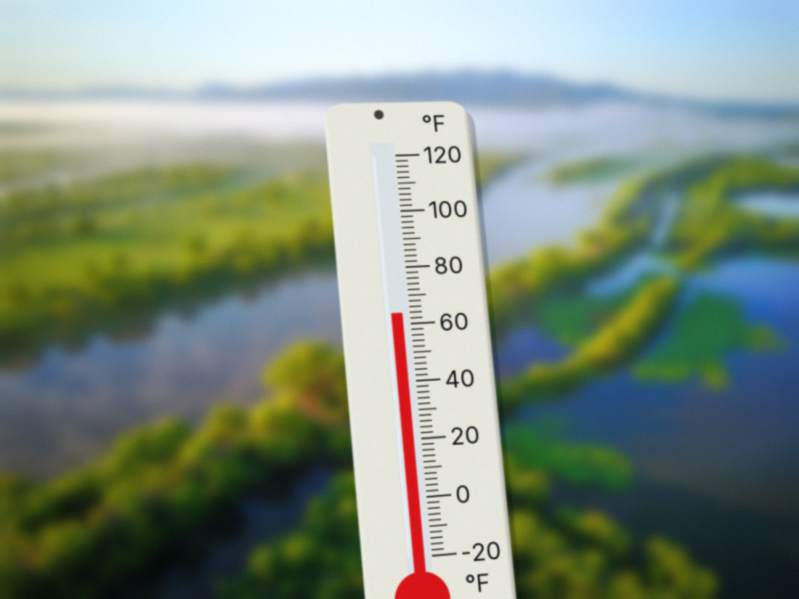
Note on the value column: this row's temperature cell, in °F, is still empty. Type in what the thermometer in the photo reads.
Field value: 64 °F
